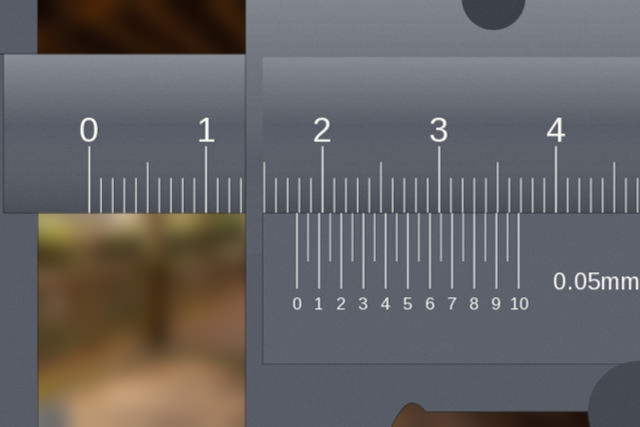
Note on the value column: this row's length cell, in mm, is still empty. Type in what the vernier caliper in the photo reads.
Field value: 17.8 mm
